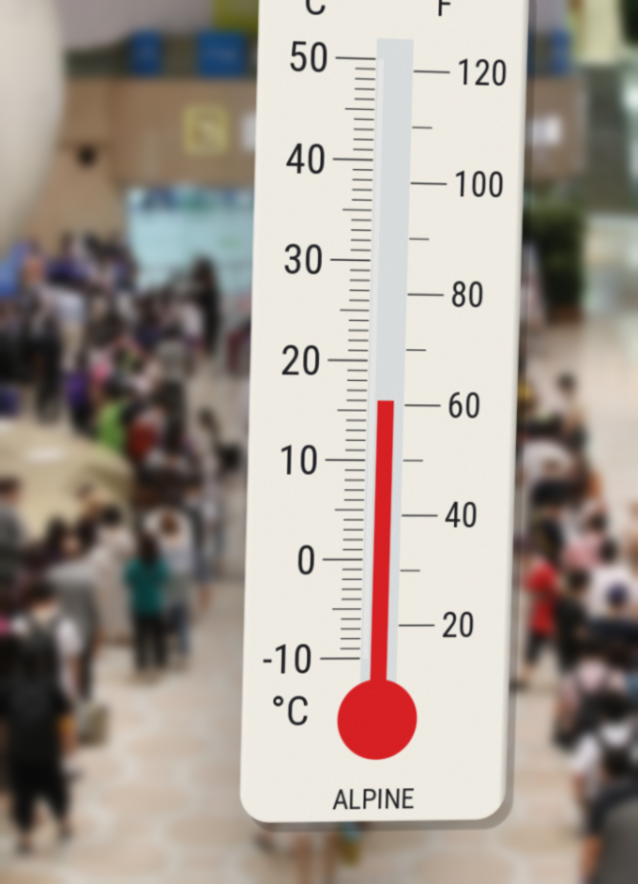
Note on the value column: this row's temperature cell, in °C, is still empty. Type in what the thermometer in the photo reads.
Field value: 16 °C
